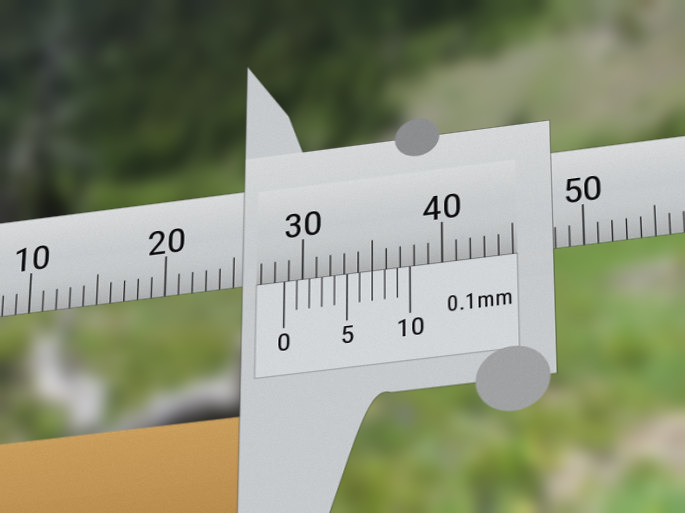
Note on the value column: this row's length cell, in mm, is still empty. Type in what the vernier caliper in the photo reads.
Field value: 28.7 mm
